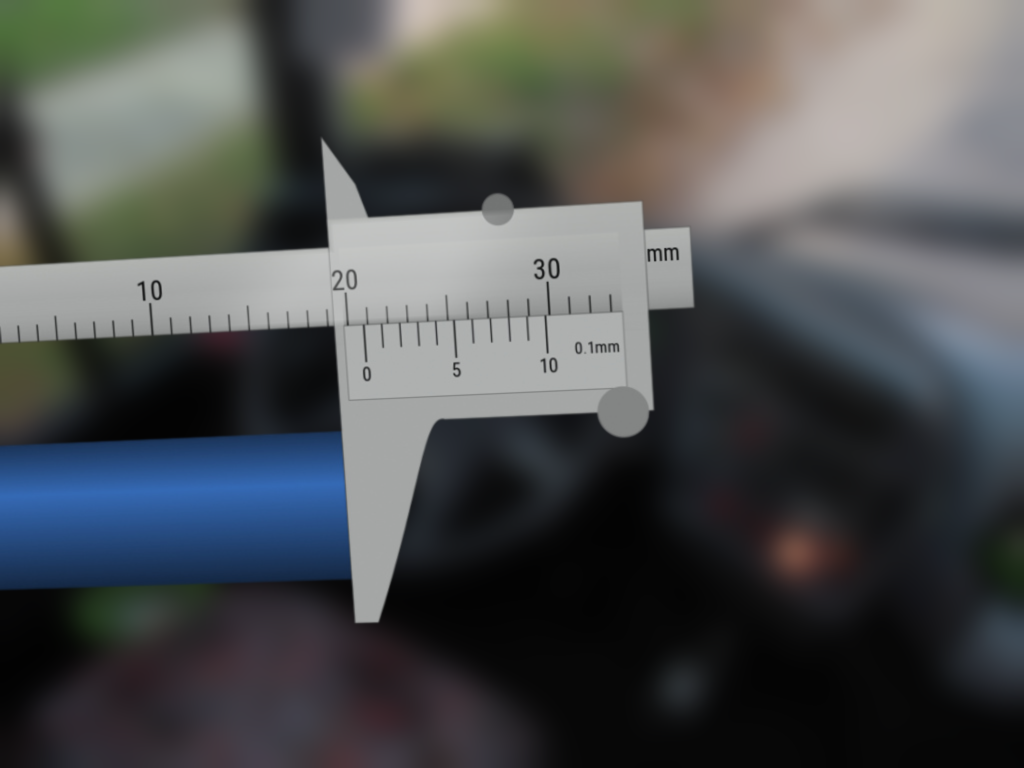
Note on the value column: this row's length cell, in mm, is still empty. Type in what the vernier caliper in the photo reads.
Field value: 20.8 mm
